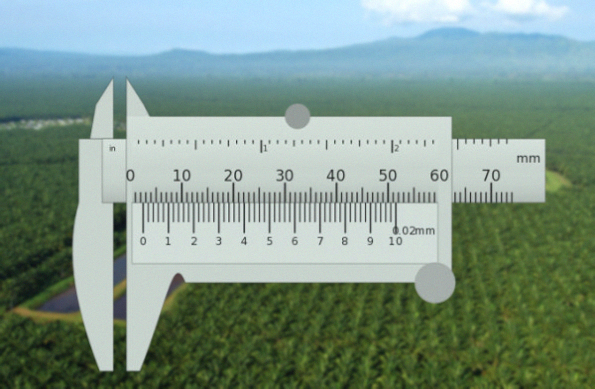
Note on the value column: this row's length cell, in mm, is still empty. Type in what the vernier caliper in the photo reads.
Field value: 2.5 mm
